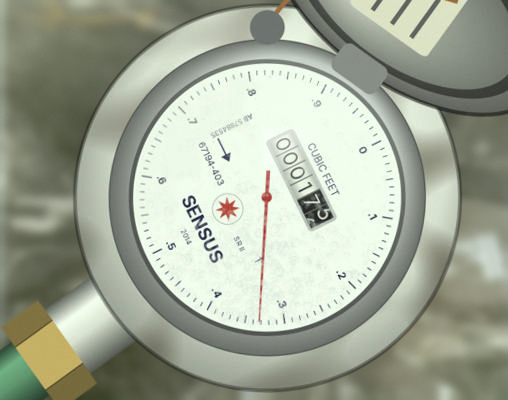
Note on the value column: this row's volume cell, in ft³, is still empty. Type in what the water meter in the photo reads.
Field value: 175.33 ft³
